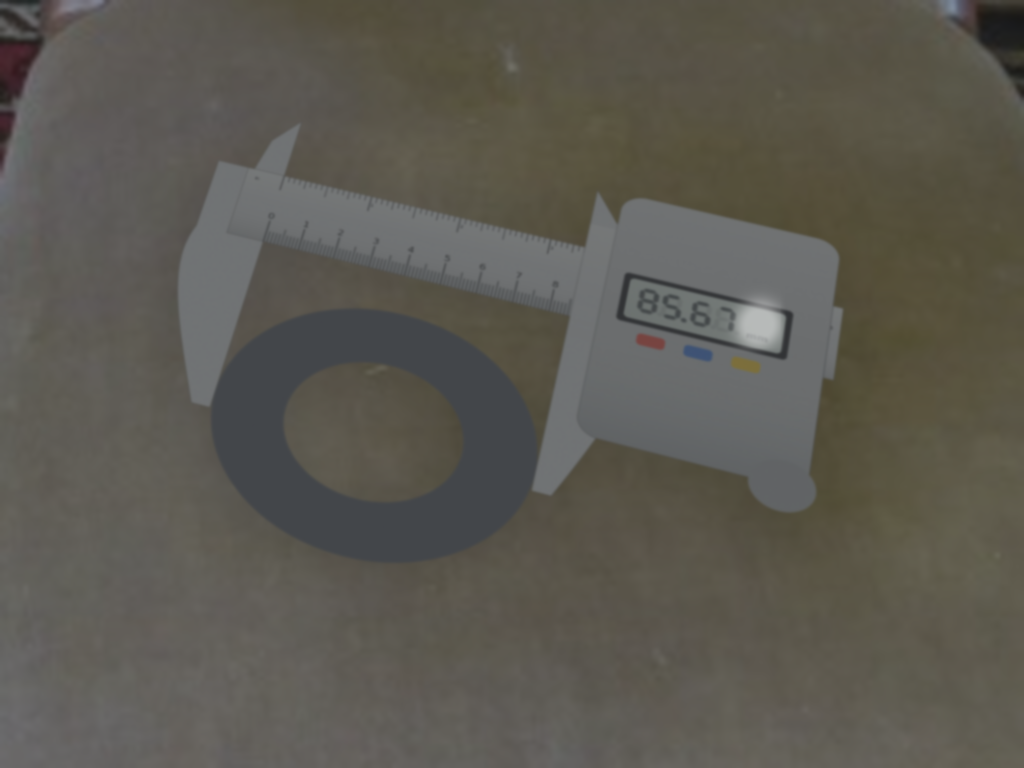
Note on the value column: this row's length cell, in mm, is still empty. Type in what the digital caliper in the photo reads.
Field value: 85.67 mm
